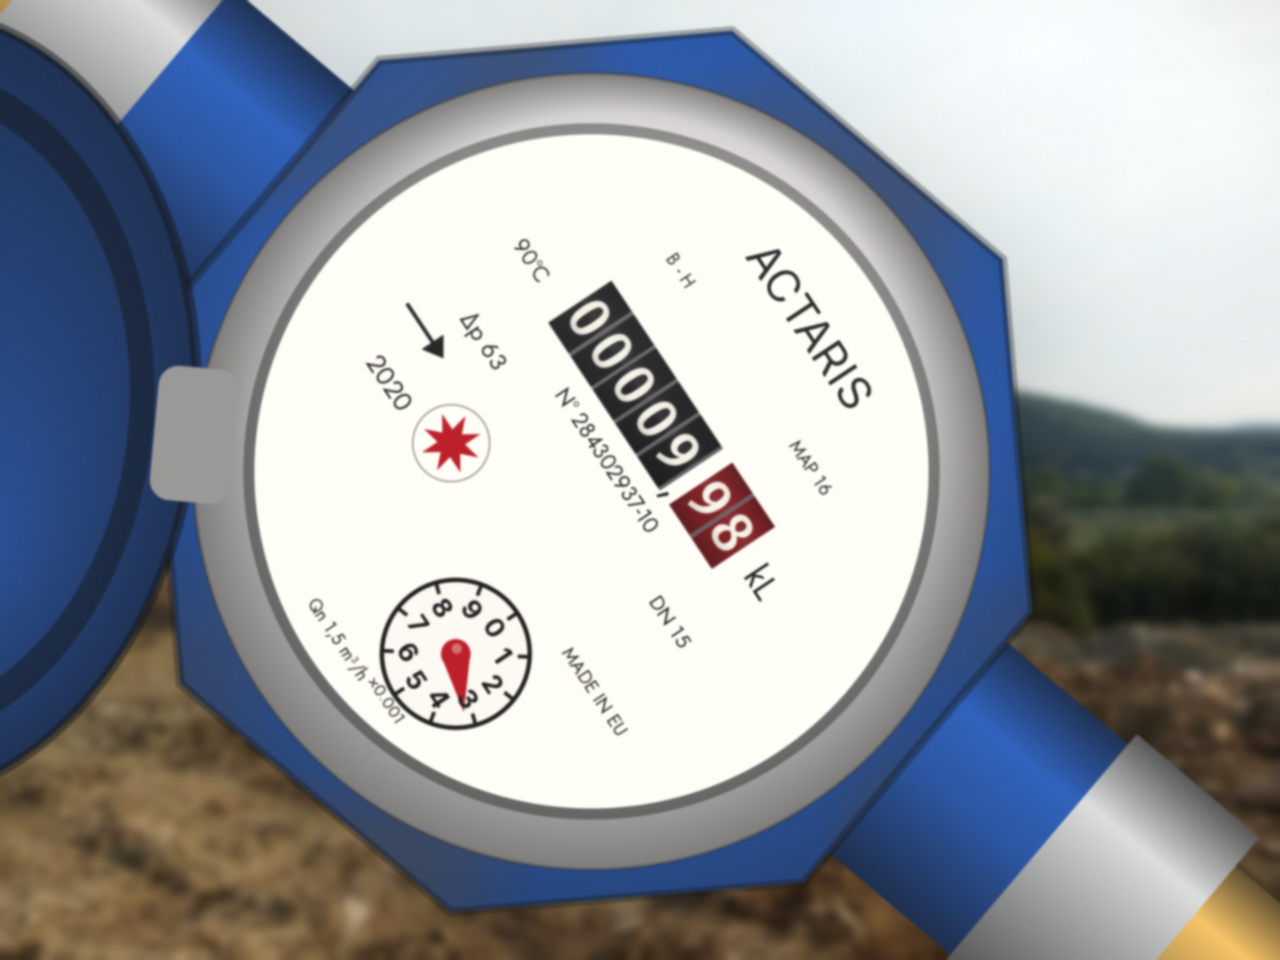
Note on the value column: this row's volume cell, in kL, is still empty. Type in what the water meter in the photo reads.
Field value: 9.983 kL
